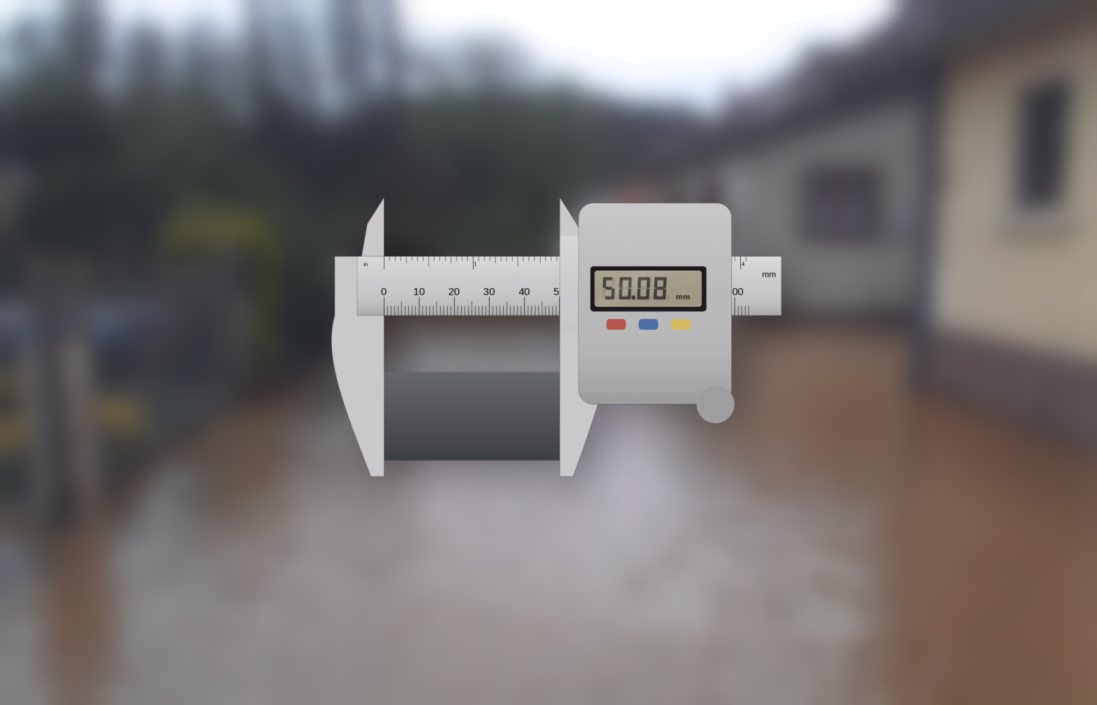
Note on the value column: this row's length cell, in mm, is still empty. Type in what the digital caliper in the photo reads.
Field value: 50.08 mm
